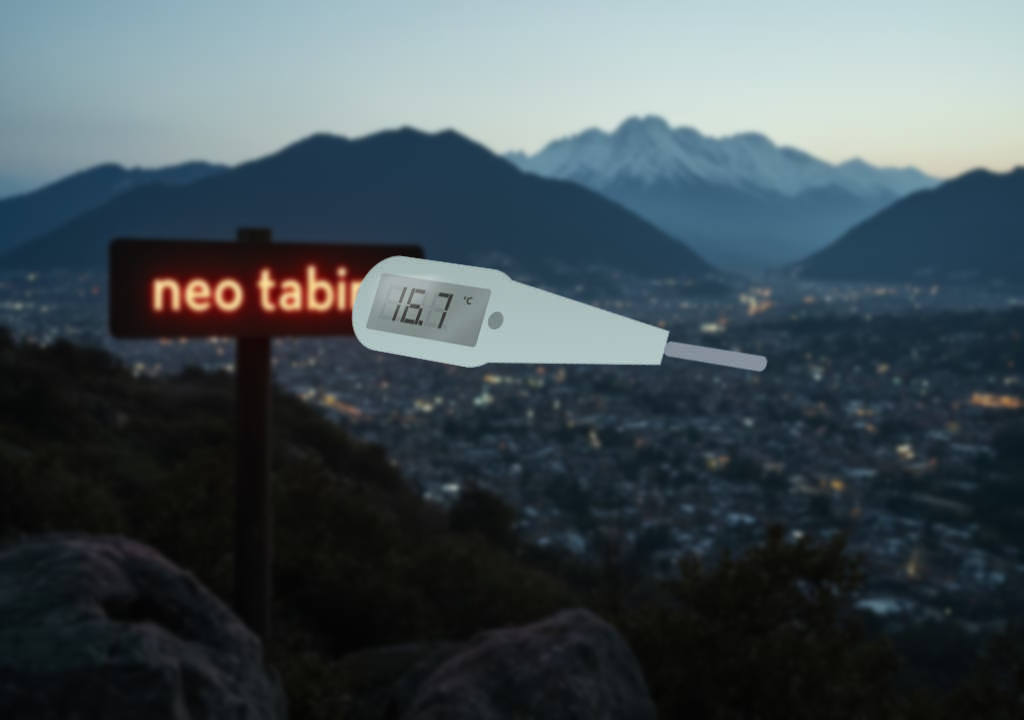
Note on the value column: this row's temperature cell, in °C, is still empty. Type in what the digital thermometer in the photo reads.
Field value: 16.7 °C
